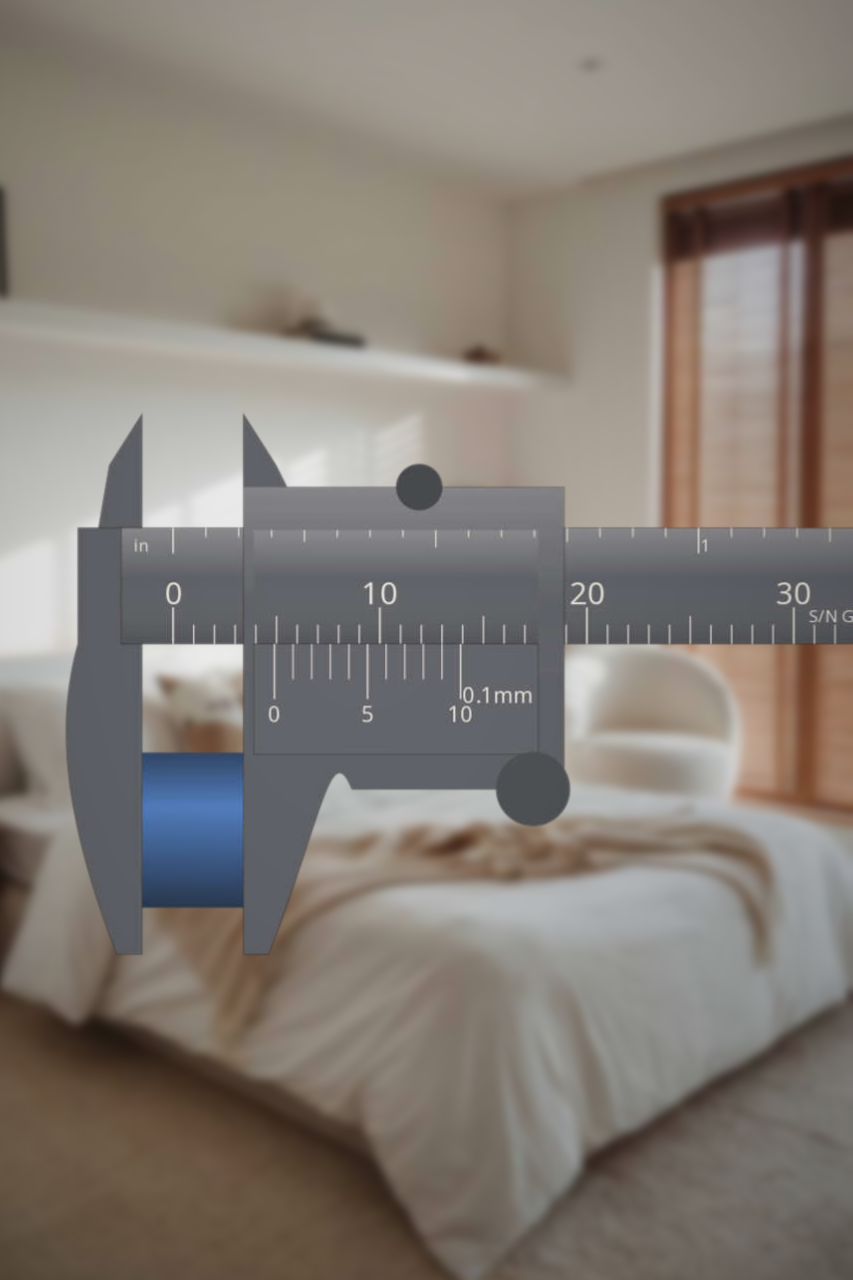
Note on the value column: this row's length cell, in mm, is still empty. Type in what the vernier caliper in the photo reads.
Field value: 4.9 mm
